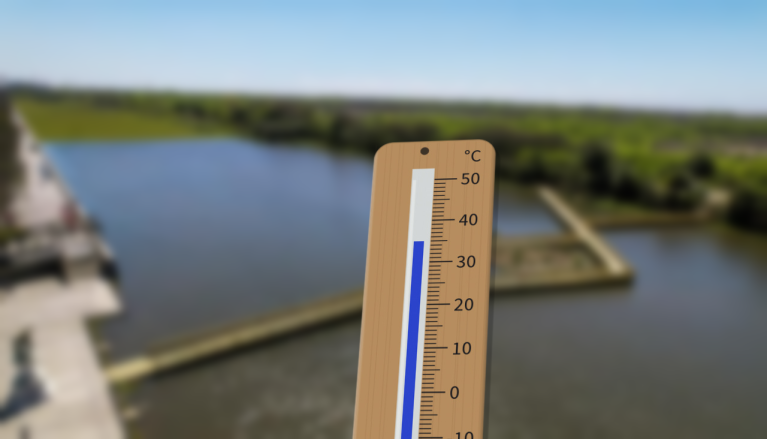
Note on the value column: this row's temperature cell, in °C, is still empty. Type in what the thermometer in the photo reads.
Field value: 35 °C
